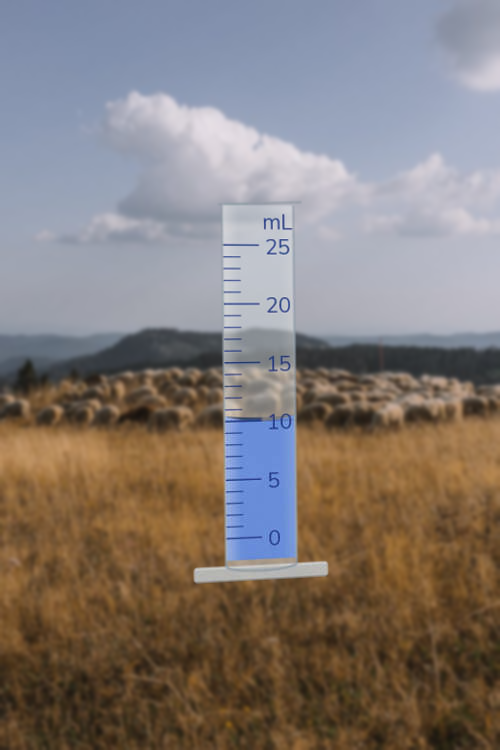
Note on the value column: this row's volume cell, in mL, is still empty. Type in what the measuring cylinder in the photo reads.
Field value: 10 mL
